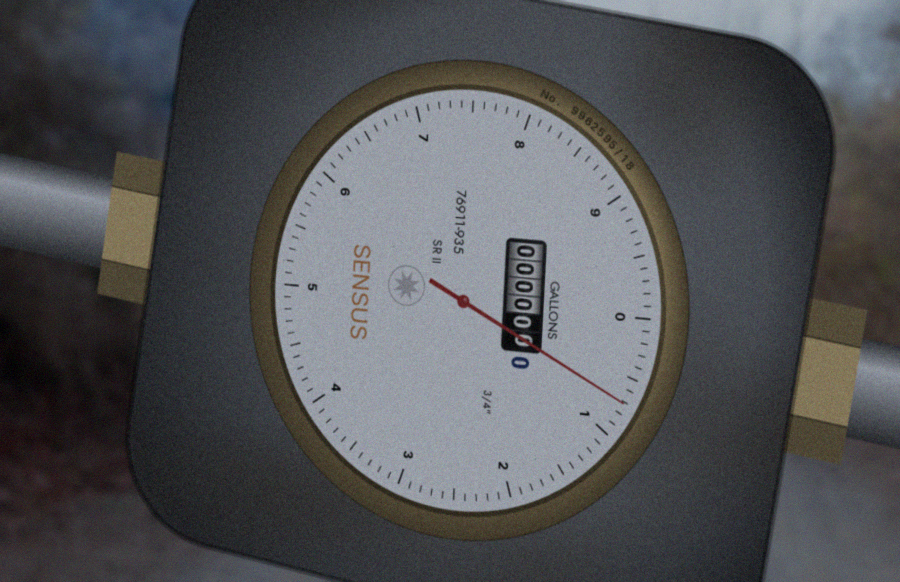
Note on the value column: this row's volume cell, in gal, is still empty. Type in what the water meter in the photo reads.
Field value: 0.7 gal
